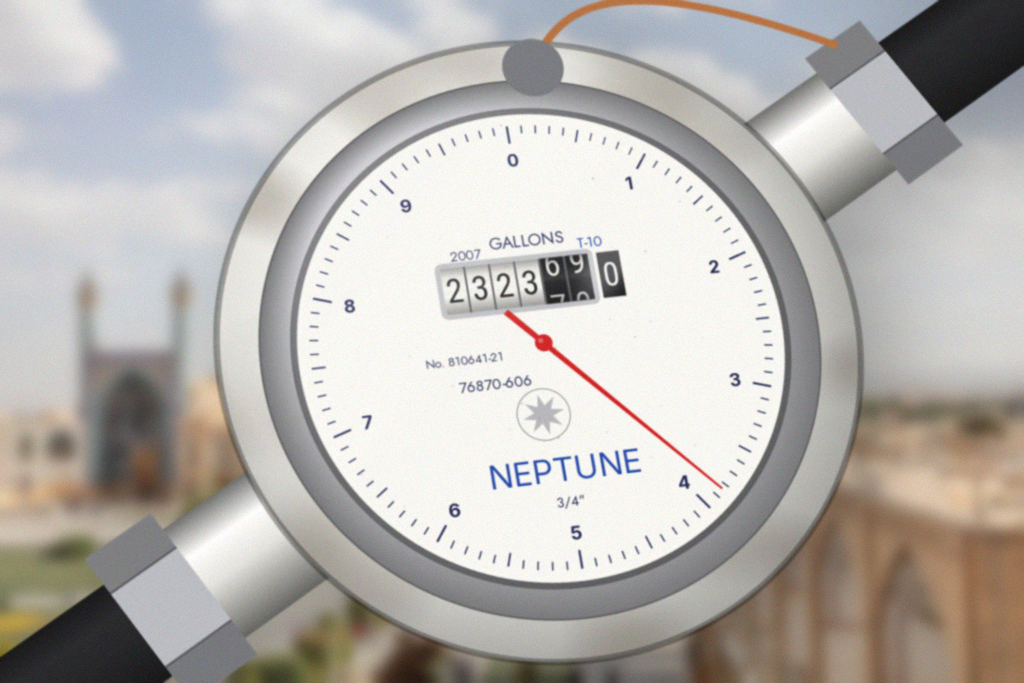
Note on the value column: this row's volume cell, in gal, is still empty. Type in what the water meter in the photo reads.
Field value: 2323693.8 gal
